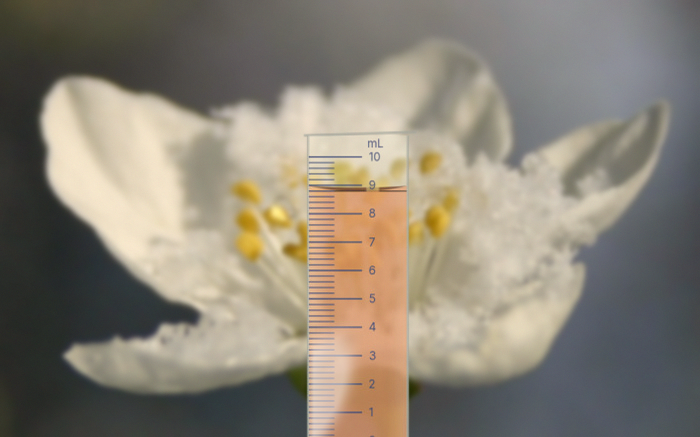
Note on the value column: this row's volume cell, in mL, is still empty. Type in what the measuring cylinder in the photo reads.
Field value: 8.8 mL
